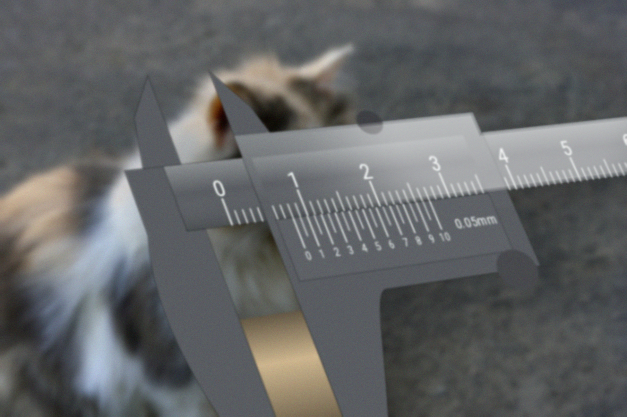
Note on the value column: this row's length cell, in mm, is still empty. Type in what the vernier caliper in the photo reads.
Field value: 8.0 mm
